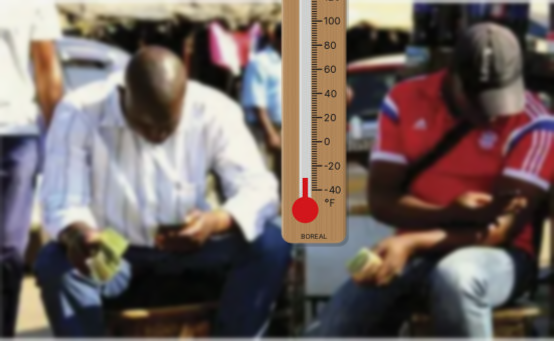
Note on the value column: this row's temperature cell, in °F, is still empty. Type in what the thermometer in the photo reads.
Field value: -30 °F
